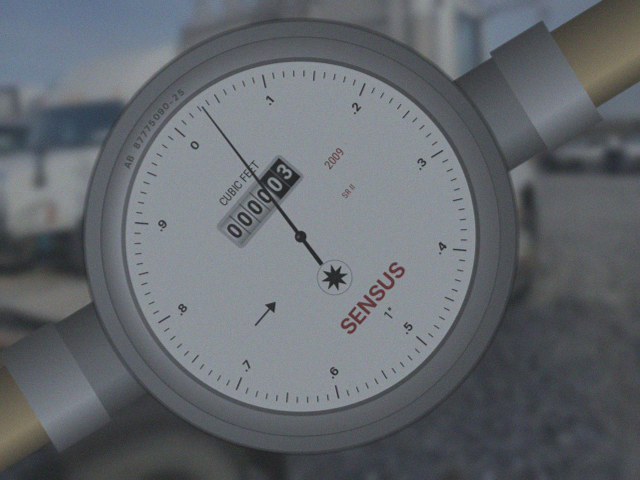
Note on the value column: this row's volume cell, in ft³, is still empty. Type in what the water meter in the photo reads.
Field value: 3.03 ft³
